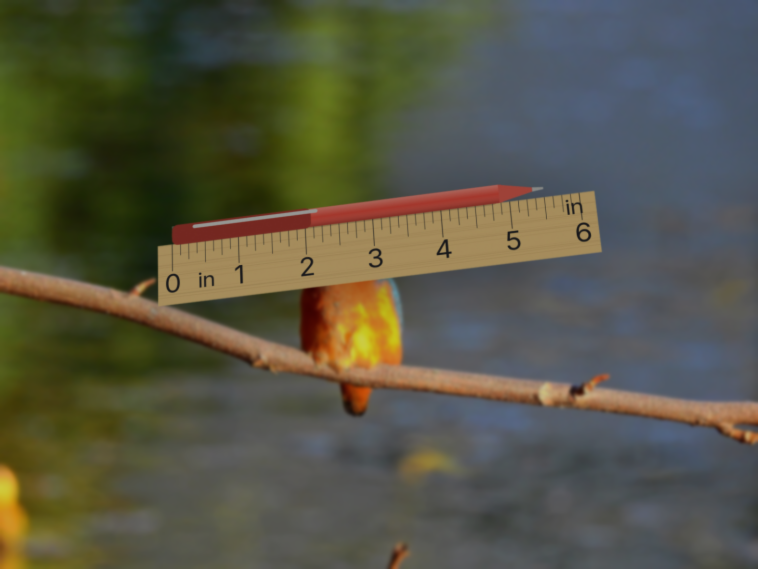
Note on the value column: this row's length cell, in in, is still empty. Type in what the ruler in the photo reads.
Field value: 5.5 in
